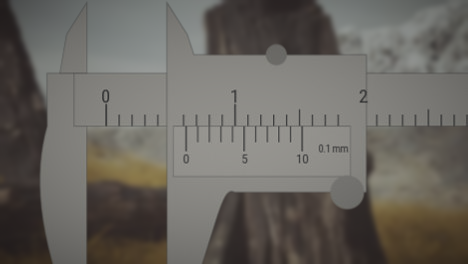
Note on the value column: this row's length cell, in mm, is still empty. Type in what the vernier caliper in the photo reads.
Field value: 6.2 mm
